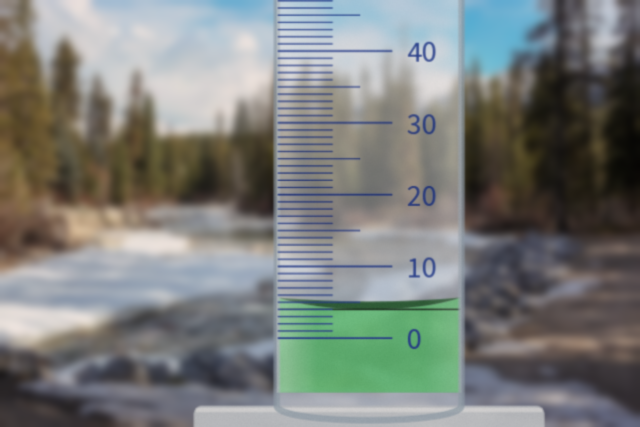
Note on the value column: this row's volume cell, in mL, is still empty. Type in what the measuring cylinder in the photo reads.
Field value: 4 mL
